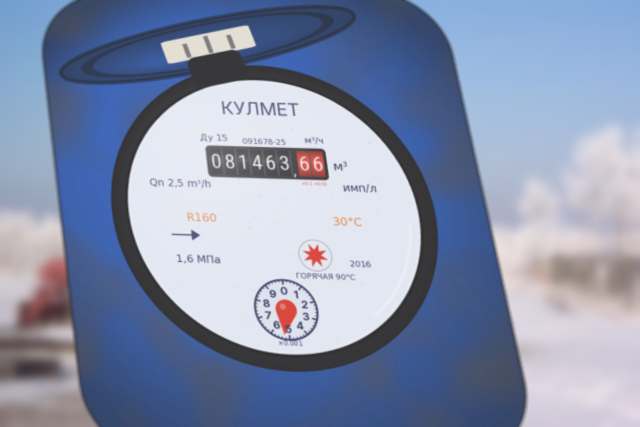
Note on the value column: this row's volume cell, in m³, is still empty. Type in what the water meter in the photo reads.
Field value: 81463.665 m³
